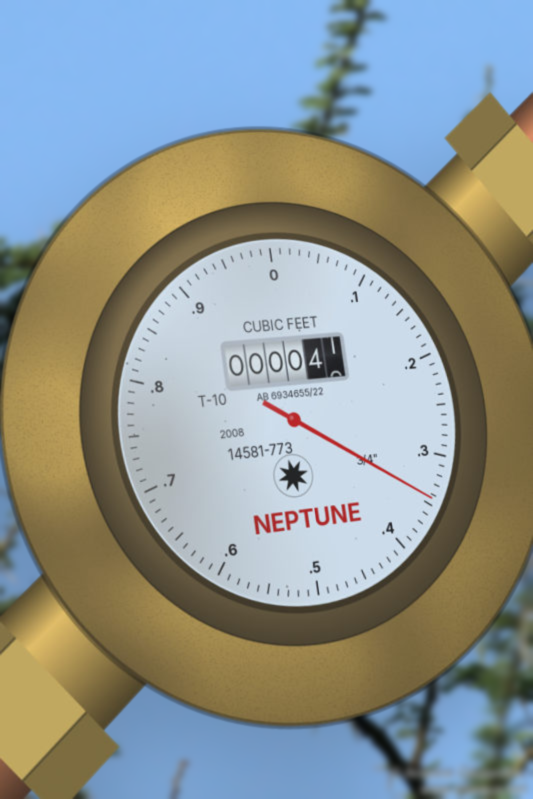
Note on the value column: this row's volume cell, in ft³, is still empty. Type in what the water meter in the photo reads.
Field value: 41.34 ft³
